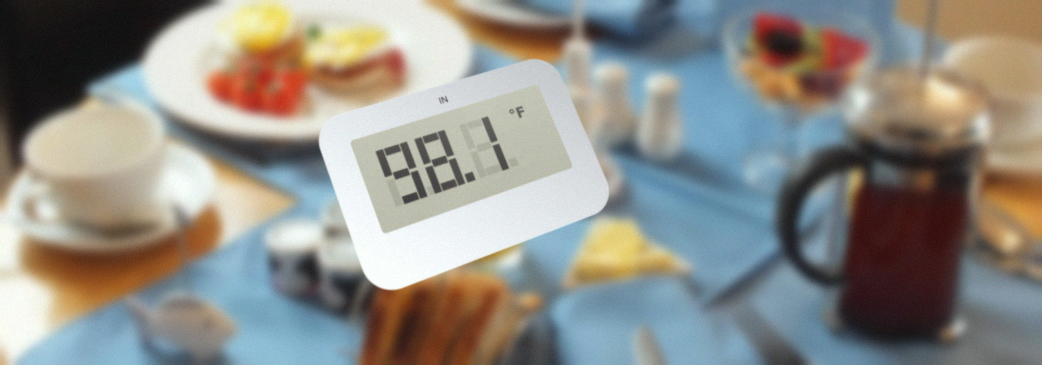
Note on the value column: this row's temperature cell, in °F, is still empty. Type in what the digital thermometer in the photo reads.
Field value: 98.1 °F
